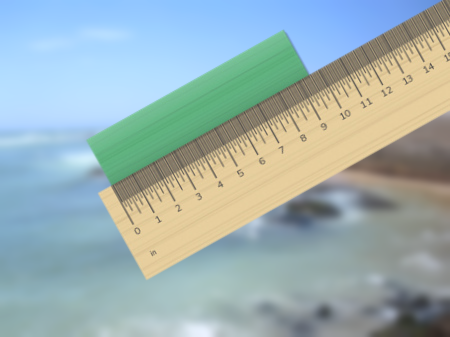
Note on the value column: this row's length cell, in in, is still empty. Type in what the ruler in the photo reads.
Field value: 9.5 in
